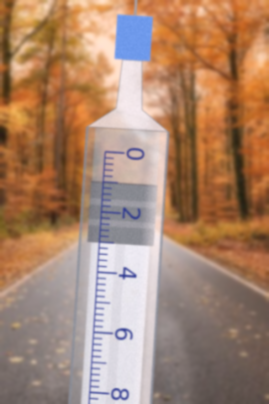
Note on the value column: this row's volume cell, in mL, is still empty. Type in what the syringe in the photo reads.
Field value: 1 mL
